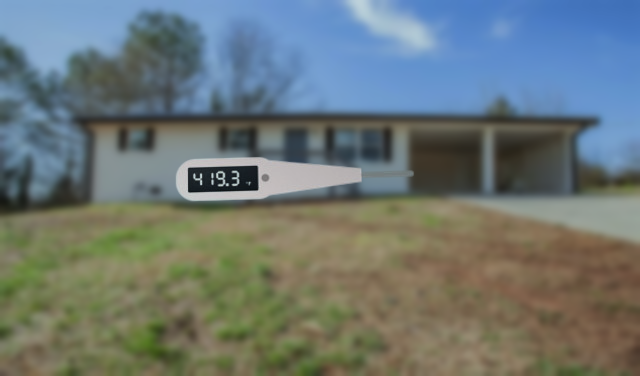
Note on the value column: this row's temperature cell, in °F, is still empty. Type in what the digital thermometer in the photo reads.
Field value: 419.3 °F
